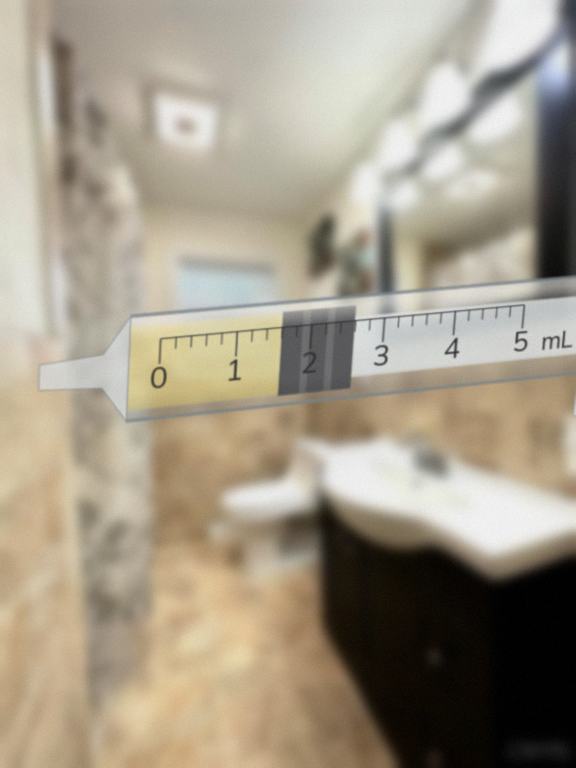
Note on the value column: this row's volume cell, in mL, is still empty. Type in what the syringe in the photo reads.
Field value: 1.6 mL
